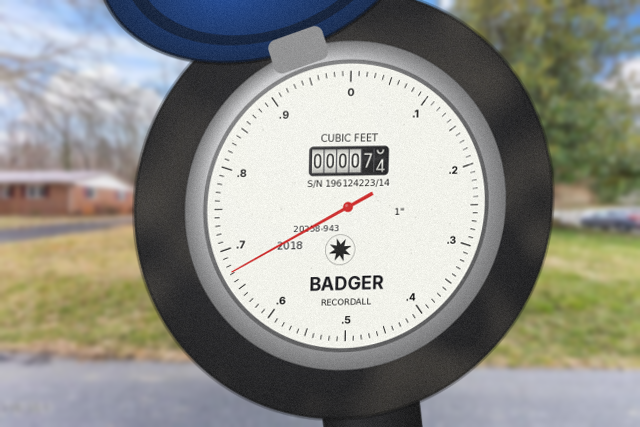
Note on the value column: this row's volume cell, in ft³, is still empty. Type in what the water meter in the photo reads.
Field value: 73.67 ft³
